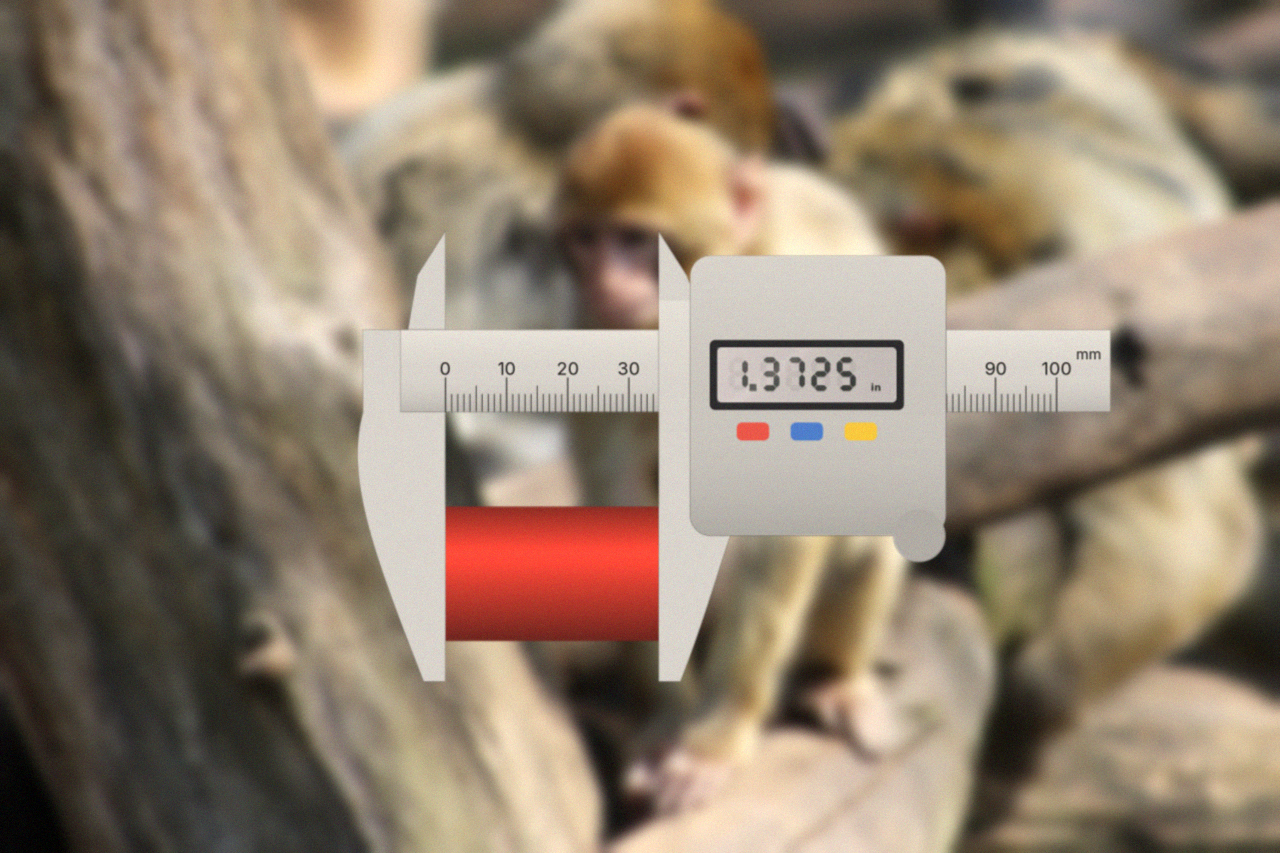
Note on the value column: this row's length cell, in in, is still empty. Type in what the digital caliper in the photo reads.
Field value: 1.3725 in
